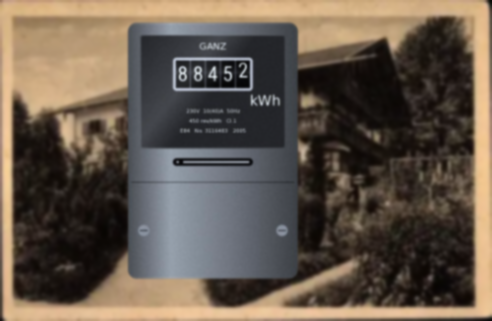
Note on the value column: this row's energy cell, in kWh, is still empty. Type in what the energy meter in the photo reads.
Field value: 88452 kWh
